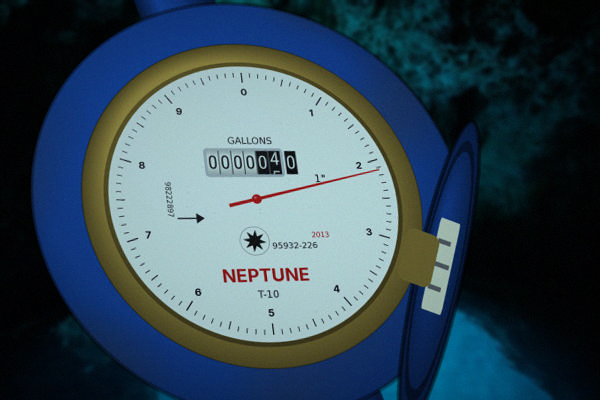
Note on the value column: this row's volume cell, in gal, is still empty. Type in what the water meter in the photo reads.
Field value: 42.1 gal
